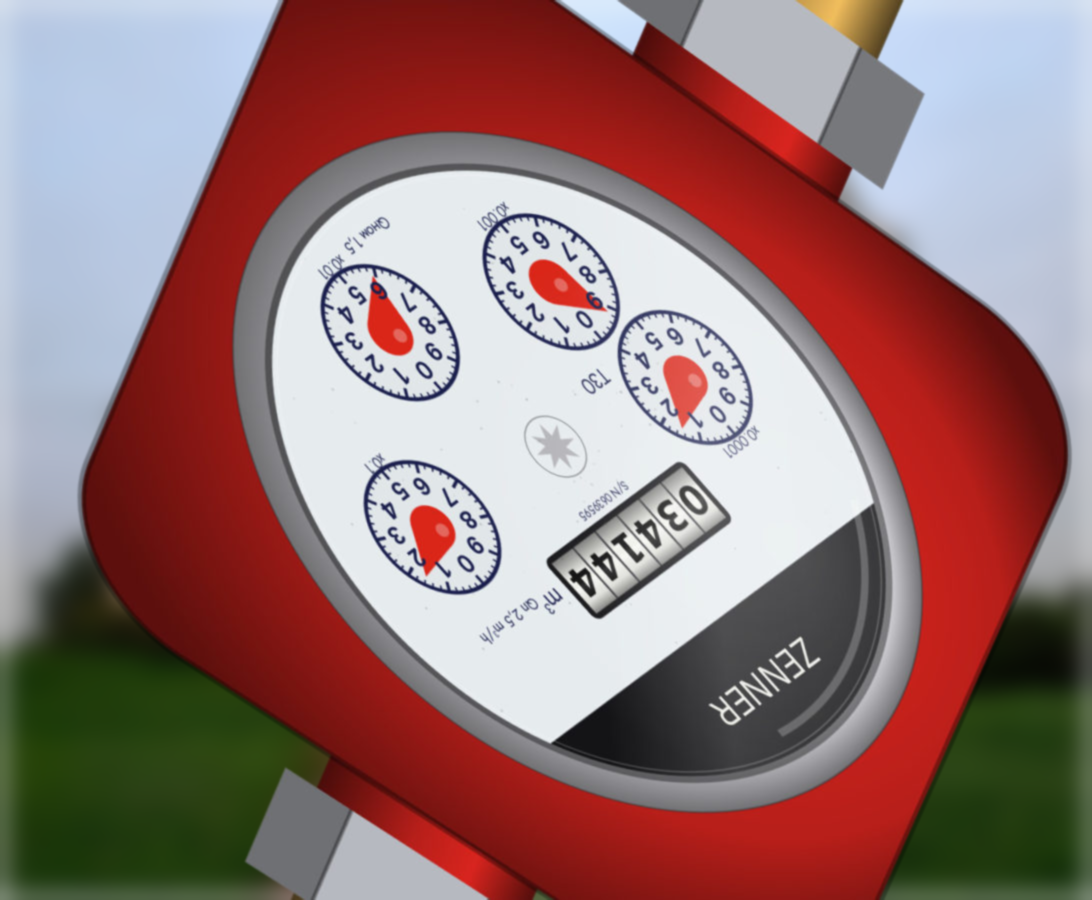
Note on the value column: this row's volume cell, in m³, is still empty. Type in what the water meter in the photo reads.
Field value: 34144.1591 m³
